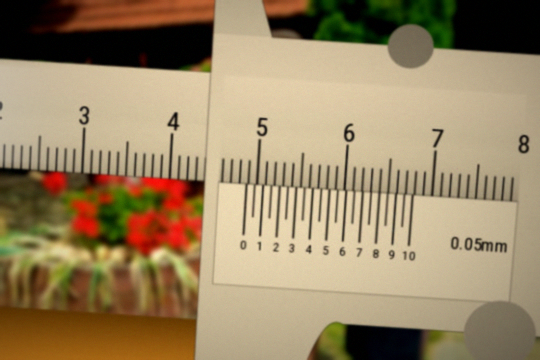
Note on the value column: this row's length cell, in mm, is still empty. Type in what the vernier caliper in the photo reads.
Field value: 48.8 mm
